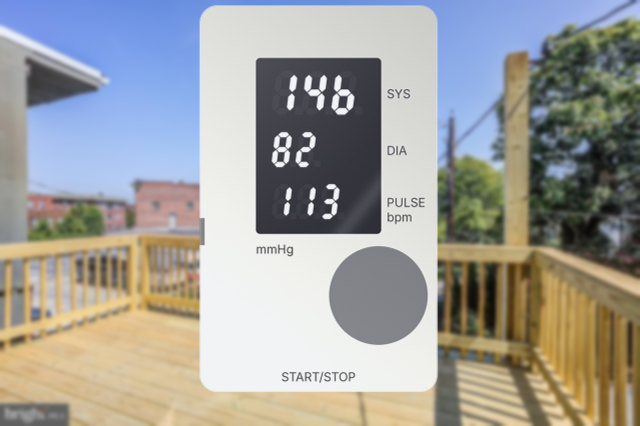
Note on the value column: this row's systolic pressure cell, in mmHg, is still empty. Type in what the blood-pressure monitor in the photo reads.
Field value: 146 mmHg
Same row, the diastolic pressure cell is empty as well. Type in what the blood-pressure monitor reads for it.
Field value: 82 mmHg
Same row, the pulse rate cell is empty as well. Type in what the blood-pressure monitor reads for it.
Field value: 113 bpm
